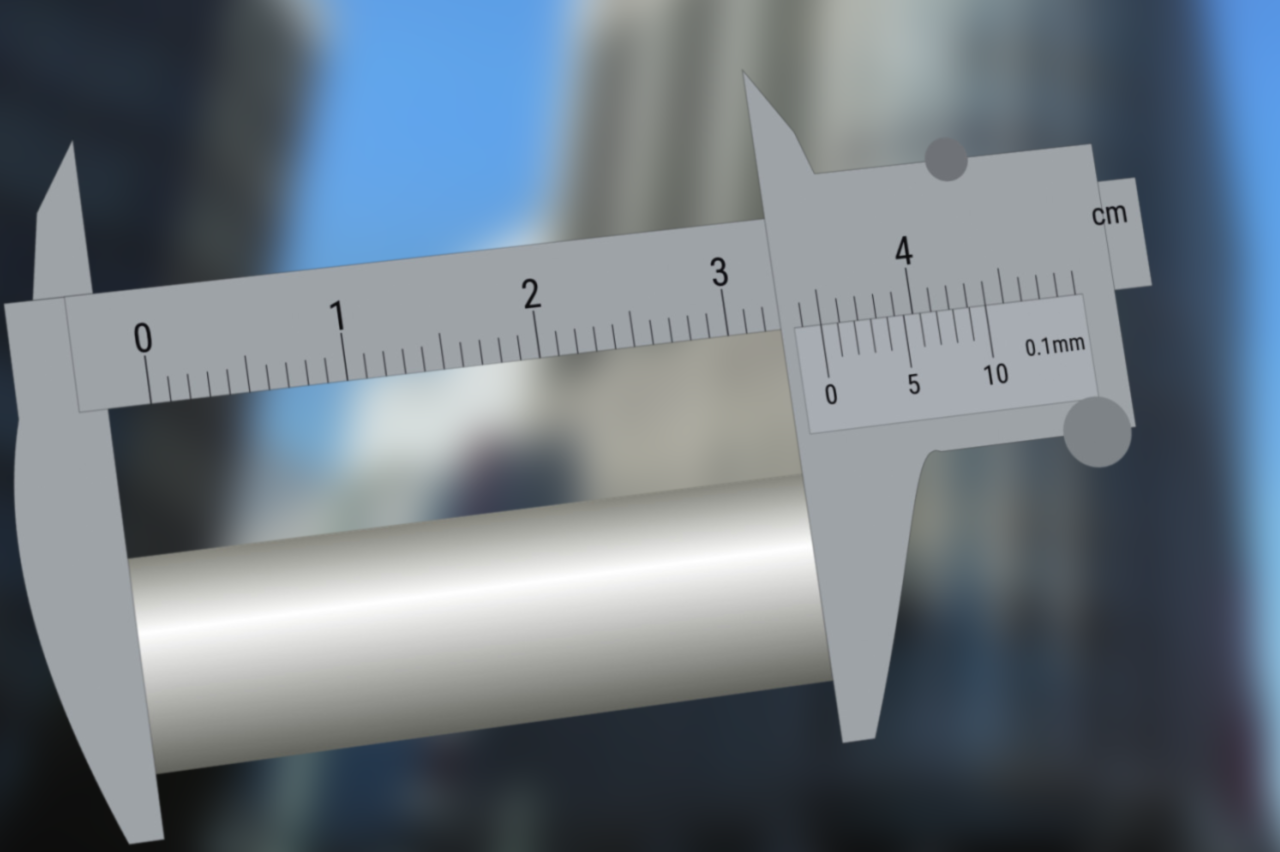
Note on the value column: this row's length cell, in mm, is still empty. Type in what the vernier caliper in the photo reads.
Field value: 35.0 mm
